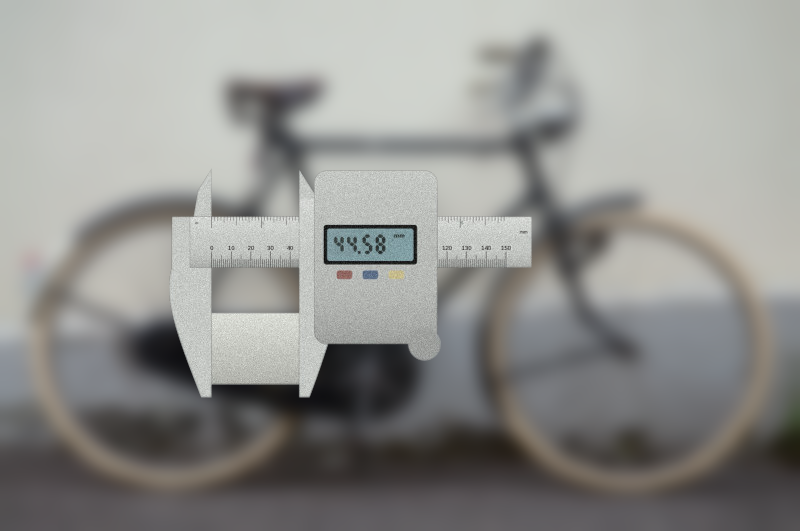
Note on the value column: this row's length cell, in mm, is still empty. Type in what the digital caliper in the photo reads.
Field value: 44.58 mm
